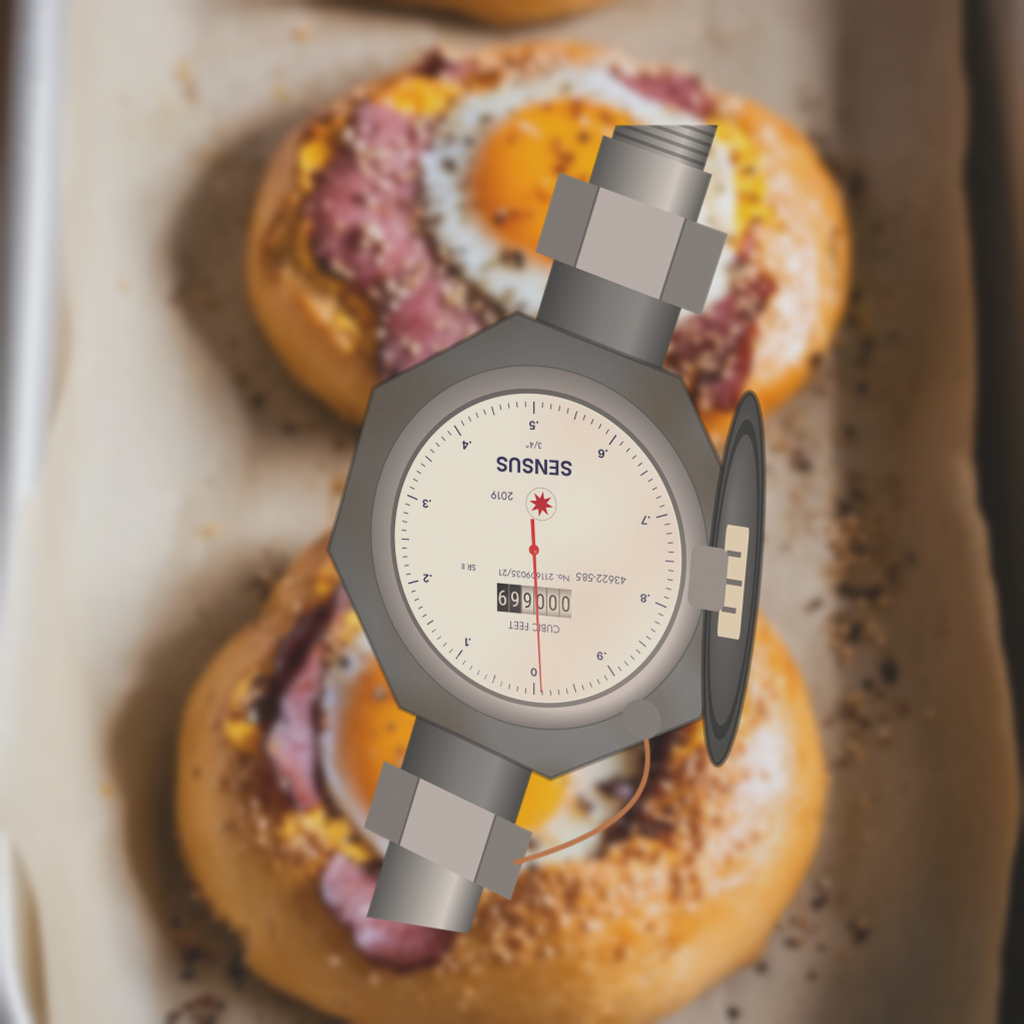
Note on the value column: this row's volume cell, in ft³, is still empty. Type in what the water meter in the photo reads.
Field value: 668.99 ft³
